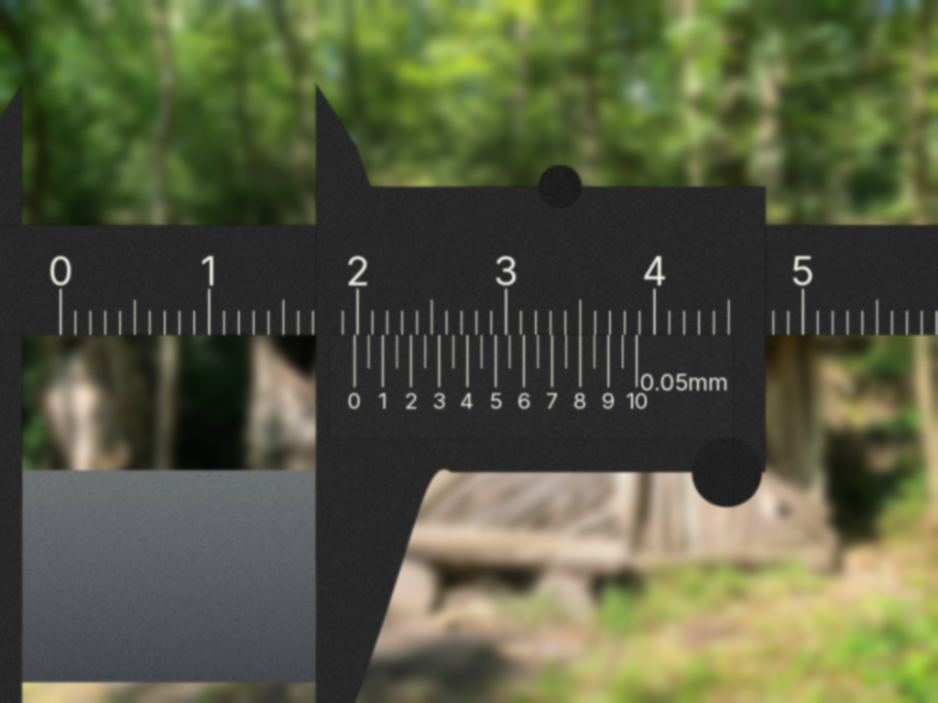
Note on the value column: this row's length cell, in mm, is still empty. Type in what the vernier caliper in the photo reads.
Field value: 19.8 mm
